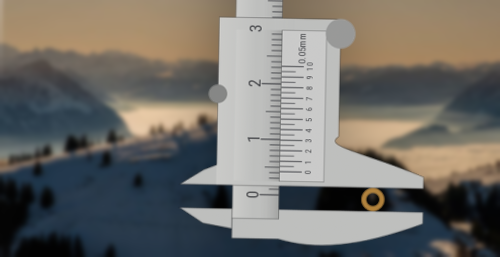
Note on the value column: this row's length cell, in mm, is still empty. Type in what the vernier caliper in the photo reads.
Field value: 4.2 mm
